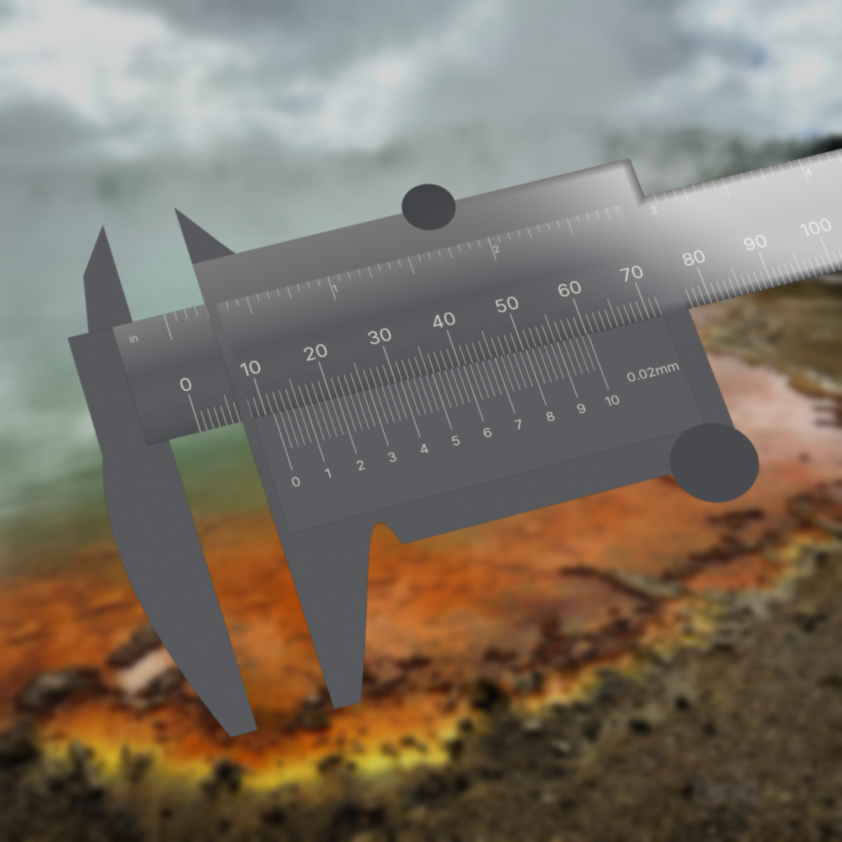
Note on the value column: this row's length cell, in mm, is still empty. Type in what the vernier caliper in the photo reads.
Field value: 11.2 mm
